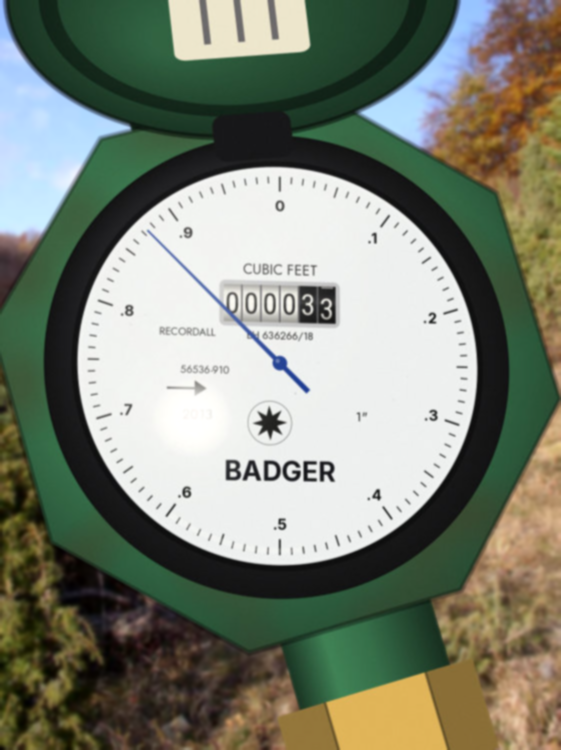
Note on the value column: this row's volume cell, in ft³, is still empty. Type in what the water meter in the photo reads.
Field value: 32.87 ft³
